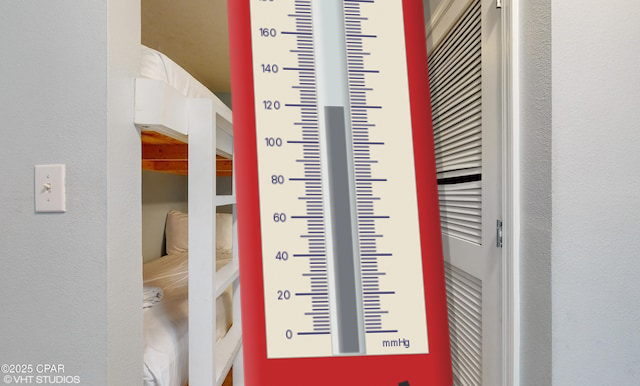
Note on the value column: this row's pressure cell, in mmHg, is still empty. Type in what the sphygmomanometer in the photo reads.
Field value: 120 mmHg
